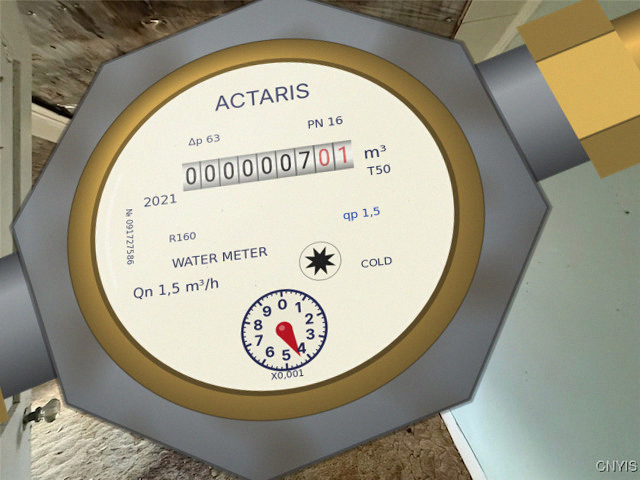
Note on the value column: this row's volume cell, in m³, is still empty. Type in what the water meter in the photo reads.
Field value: 7.014 m³
